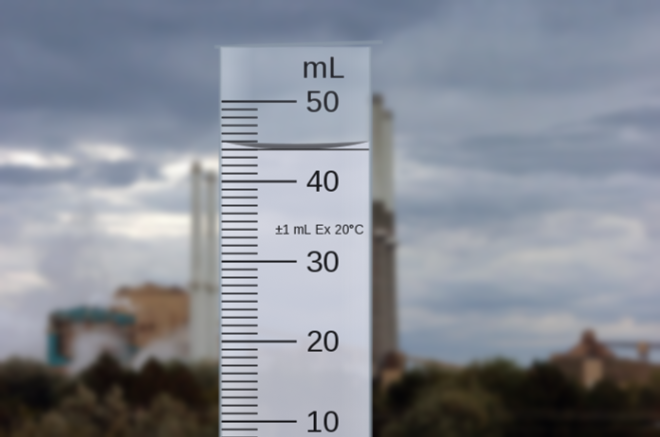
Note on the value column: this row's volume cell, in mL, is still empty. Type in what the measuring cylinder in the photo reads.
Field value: 44 mL
